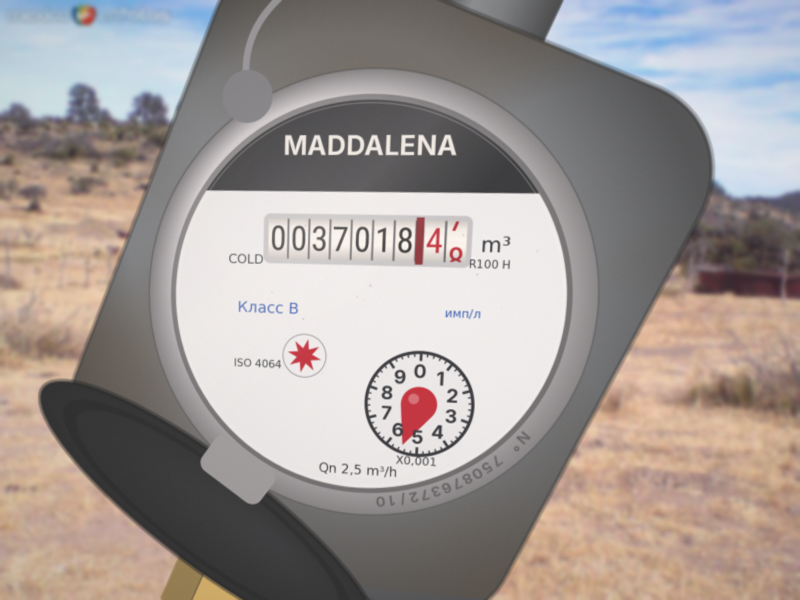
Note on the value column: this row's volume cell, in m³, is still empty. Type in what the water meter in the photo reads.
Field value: 37018.475 m³
